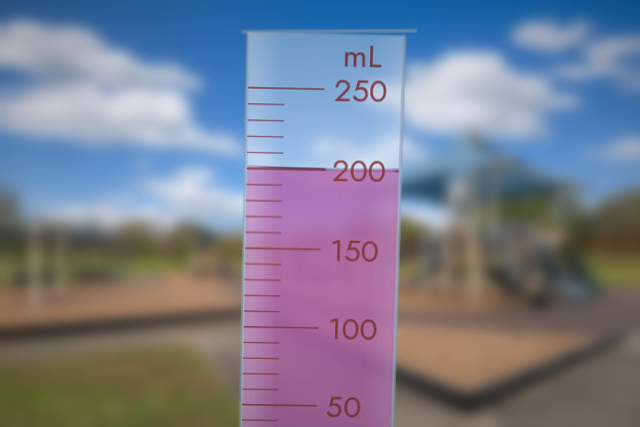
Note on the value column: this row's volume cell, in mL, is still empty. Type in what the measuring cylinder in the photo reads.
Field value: 200 mL
